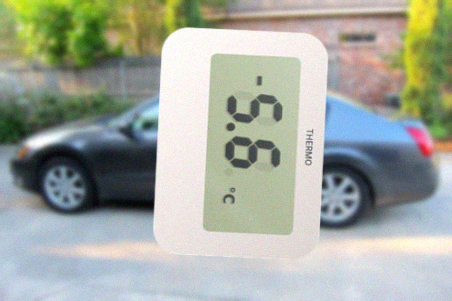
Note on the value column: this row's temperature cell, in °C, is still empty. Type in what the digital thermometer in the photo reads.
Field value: -5.6 °C
